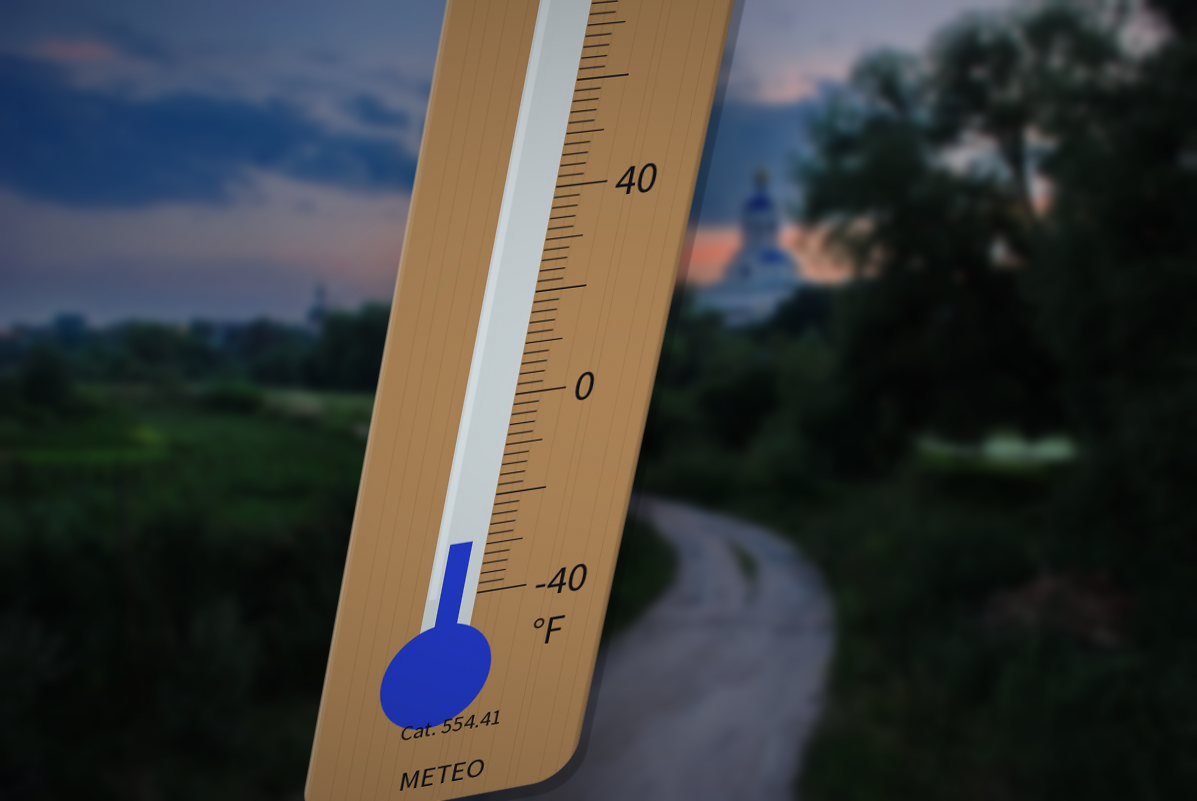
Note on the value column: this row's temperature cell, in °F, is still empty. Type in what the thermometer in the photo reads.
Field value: -29 °F
